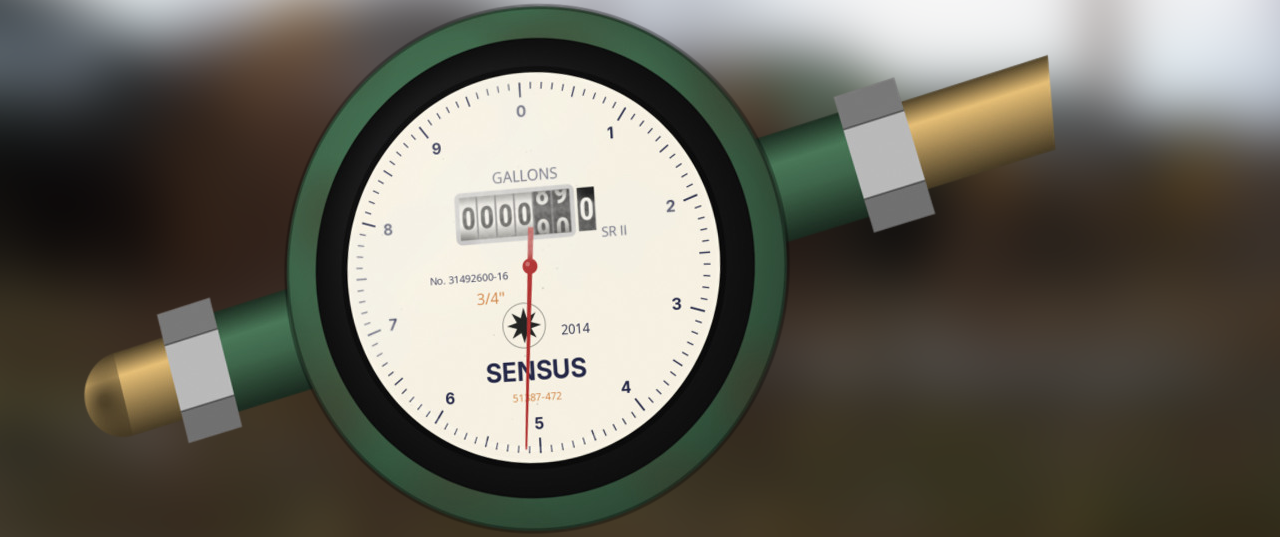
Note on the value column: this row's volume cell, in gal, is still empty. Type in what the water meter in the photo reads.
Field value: 895.1 gal
